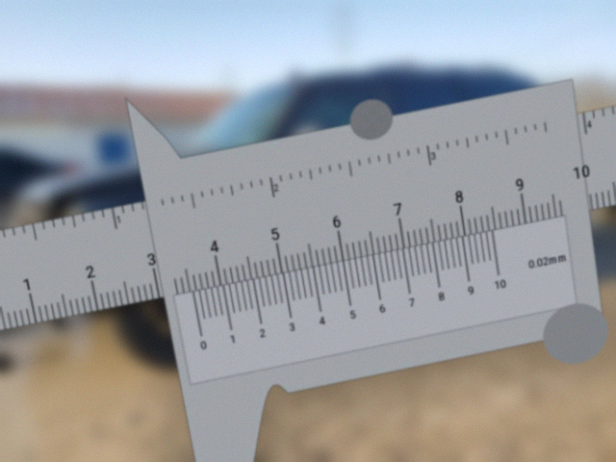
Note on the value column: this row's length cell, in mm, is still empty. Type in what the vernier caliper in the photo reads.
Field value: 35.5 mm
